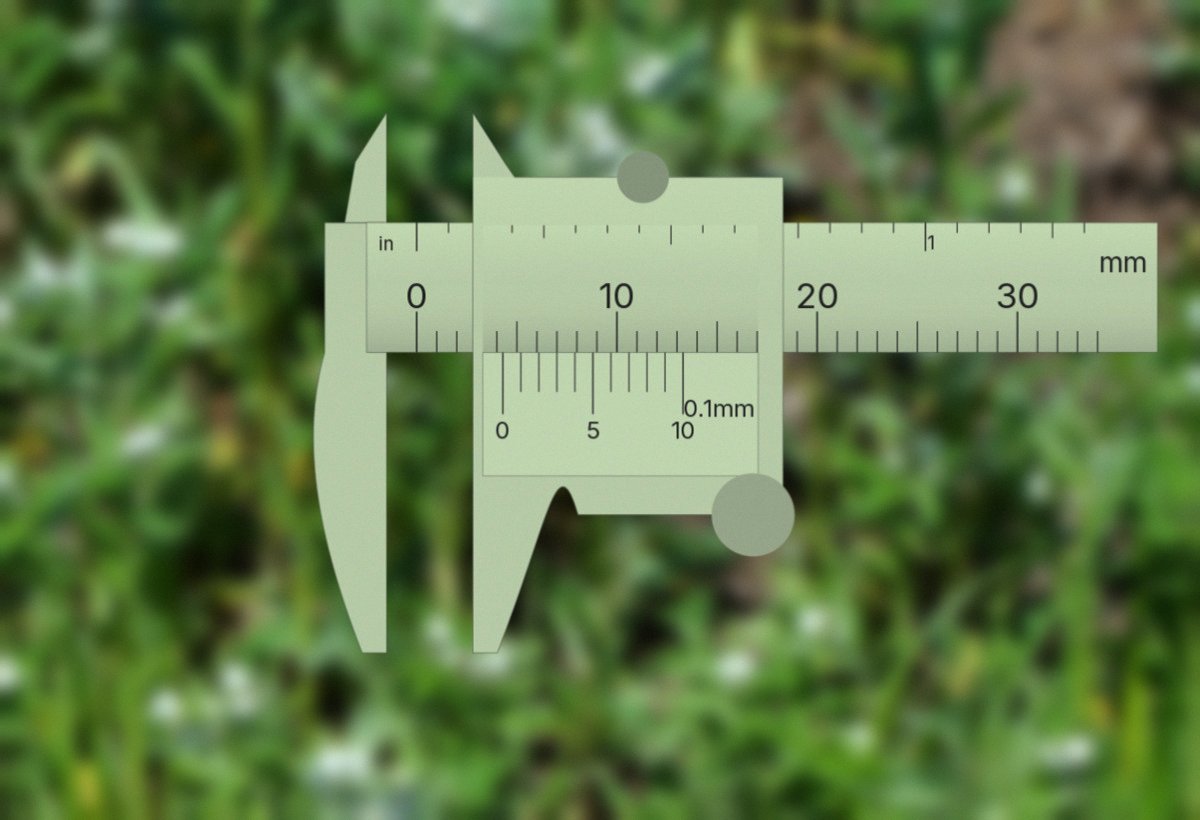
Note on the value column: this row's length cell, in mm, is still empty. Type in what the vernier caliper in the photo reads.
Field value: 4.3 mm
